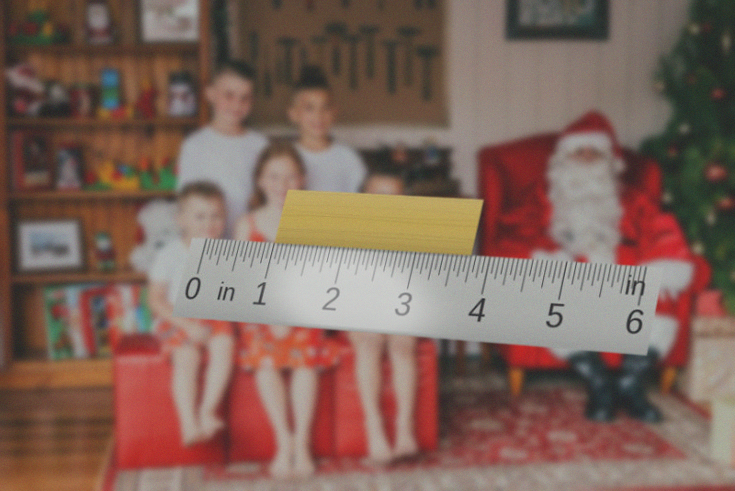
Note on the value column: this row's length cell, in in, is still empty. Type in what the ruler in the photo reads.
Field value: 2.75 in
